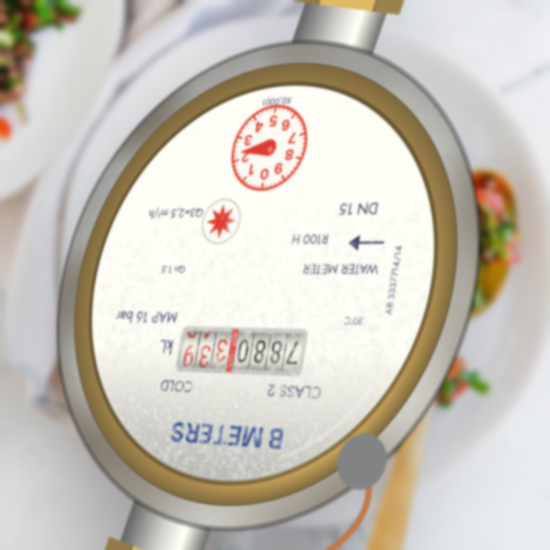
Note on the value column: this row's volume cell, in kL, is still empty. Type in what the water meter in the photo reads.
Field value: 7880.3392 kL
